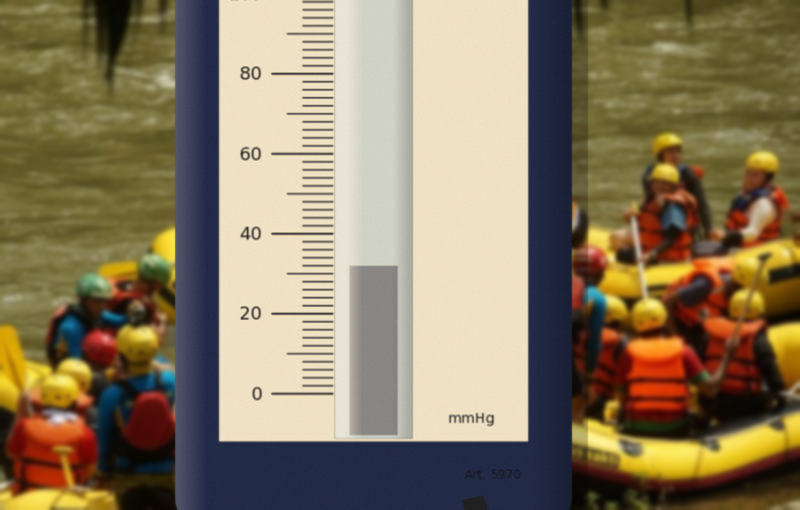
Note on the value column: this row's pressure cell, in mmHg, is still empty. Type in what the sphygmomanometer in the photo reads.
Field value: 32 mmHg
